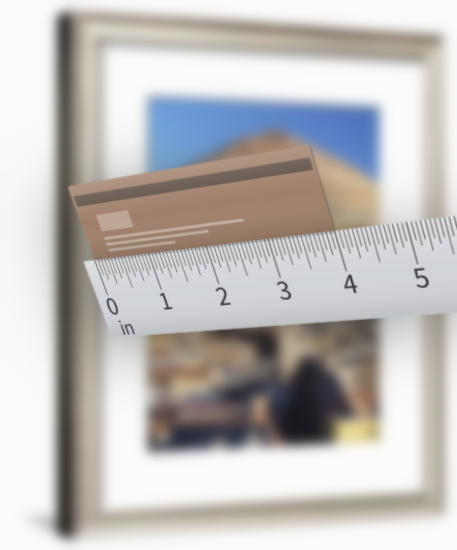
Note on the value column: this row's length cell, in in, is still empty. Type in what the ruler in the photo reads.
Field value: 4 in
